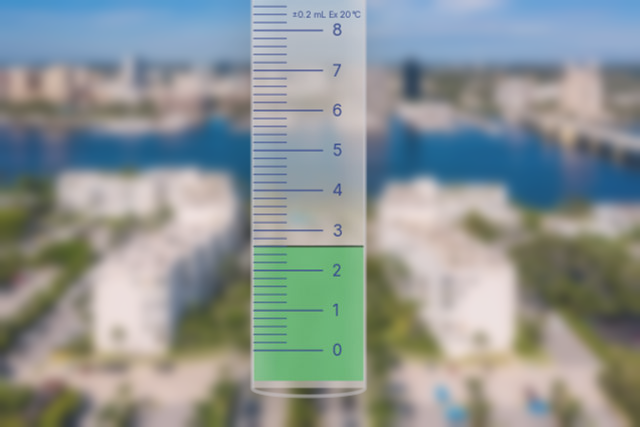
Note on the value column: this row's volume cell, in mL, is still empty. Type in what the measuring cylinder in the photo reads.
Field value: 2.6 mL
